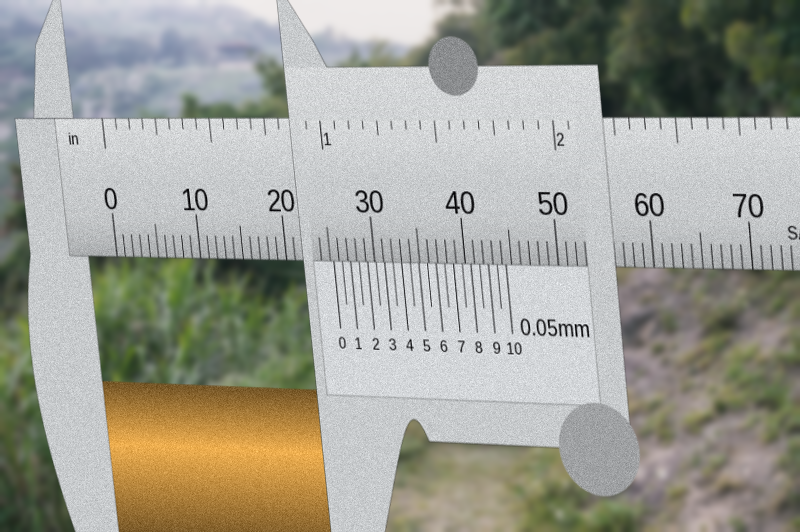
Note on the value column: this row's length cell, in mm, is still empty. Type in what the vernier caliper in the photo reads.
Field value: 25.4 mm
